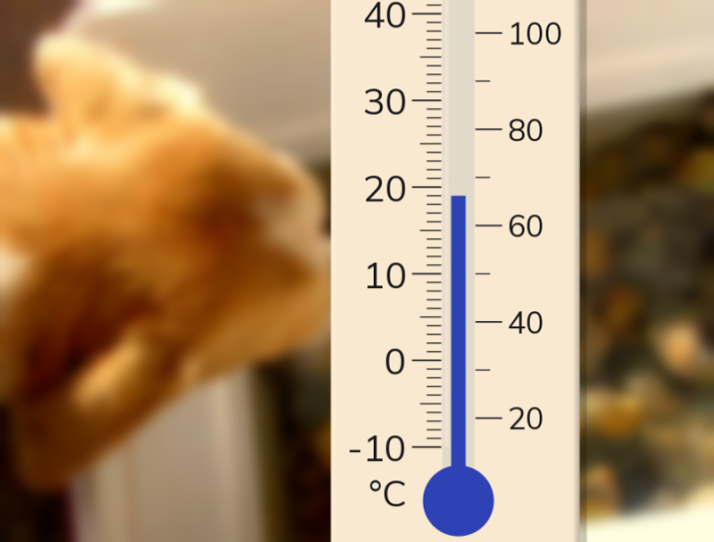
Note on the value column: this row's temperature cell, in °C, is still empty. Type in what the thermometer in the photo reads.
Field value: 19 °C
